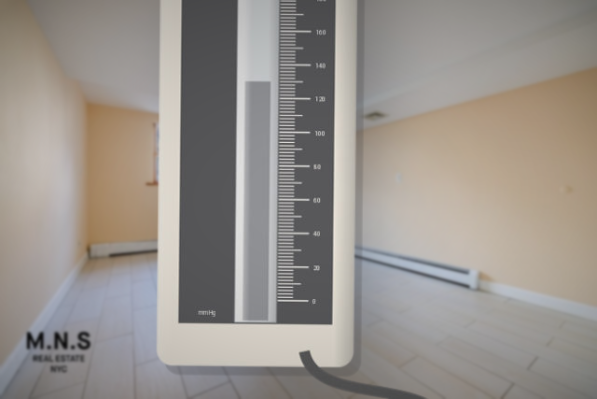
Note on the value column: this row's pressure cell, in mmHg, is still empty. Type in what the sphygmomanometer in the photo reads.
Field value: 130 mmHg
